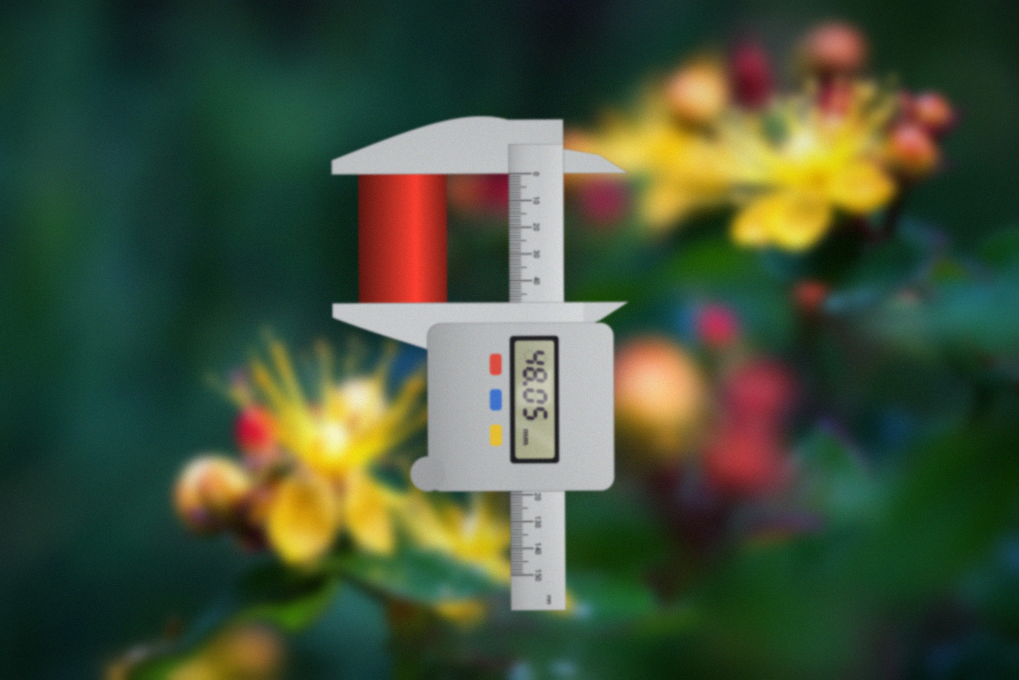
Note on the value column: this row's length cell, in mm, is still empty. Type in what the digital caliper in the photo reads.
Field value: 48.05 mm
